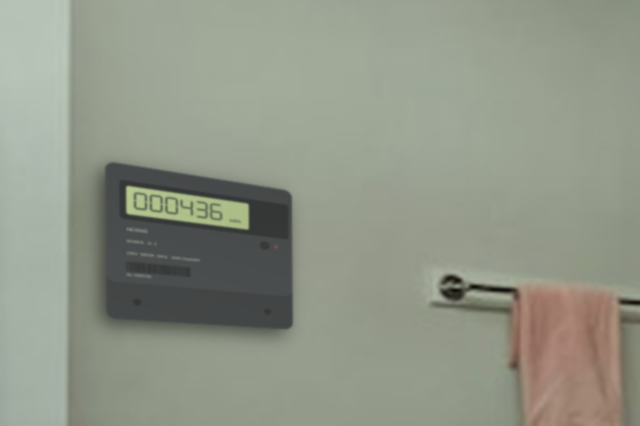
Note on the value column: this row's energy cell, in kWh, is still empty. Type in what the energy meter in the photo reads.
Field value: 436 kWh
